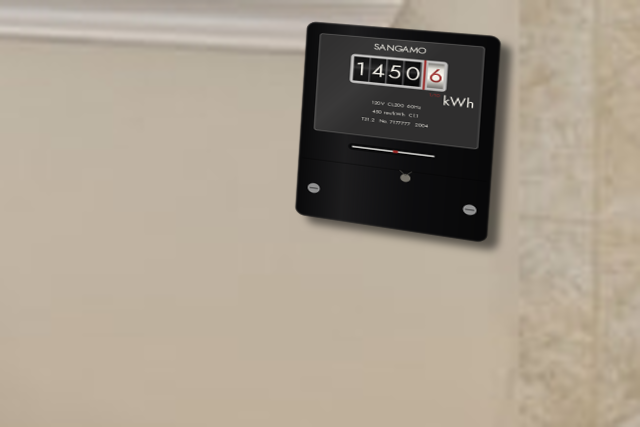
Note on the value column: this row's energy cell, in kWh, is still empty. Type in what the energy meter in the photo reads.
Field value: 1450.6 kWh
